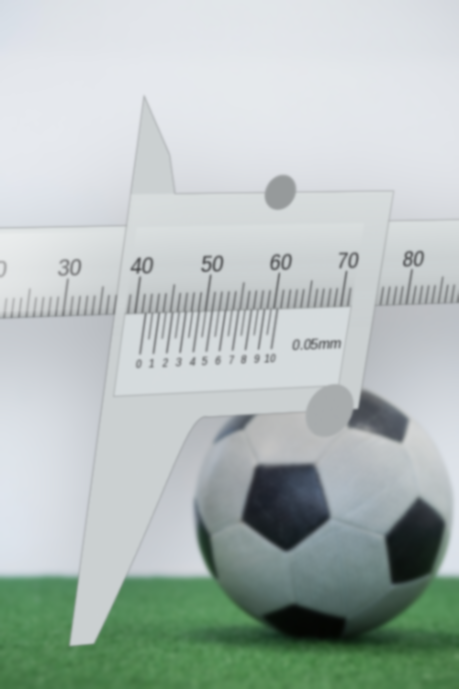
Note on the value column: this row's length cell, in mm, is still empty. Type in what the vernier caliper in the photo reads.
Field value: 41.5 mm
